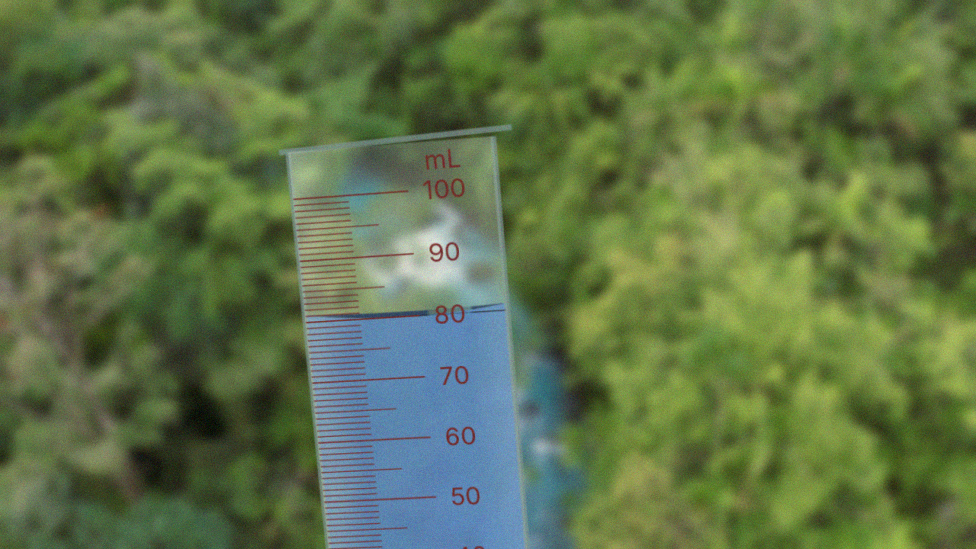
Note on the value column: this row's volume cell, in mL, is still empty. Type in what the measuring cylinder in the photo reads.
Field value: 80 mL
